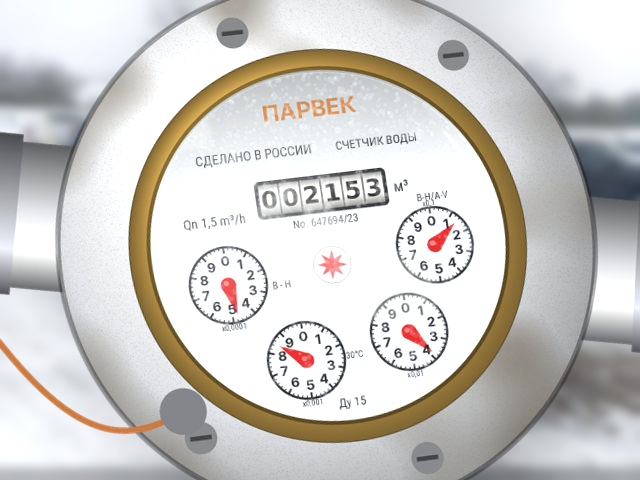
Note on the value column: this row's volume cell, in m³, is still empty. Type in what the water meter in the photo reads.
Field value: 2153.1384 m³
